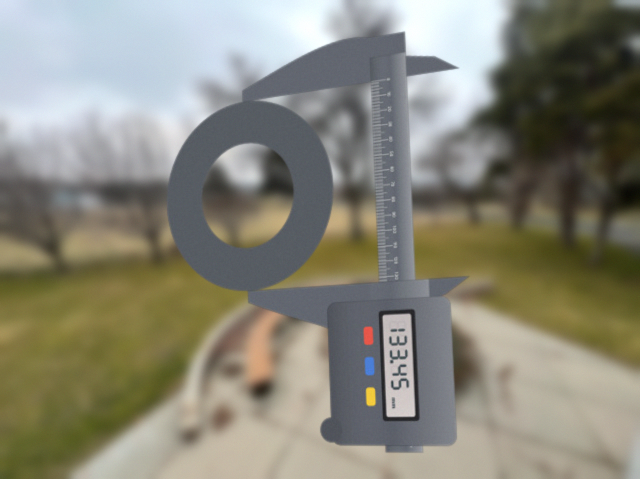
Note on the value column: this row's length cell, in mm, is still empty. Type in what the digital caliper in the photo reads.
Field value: 133.45 mm
